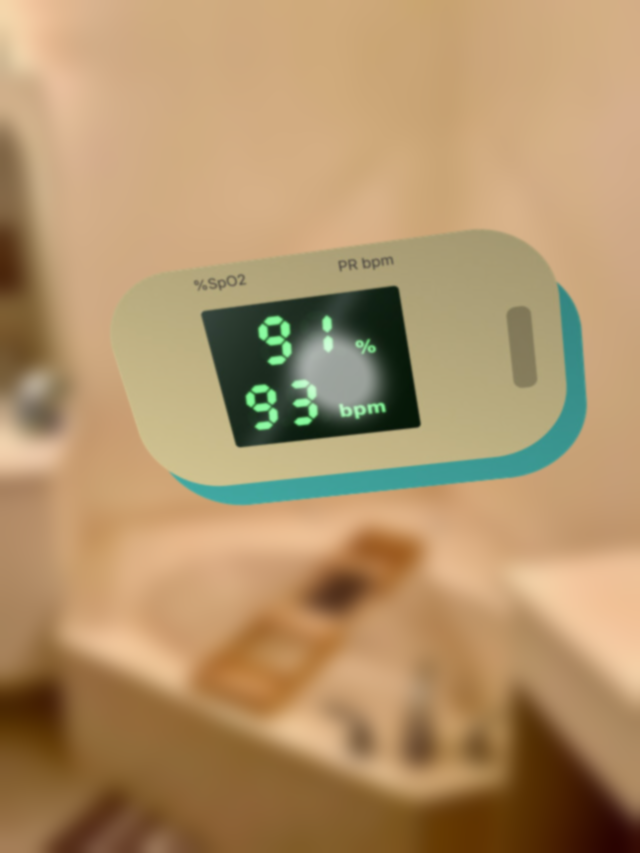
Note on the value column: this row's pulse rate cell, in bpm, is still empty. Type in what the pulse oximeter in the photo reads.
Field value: 93 bpm
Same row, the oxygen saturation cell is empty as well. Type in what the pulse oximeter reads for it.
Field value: 91 %
